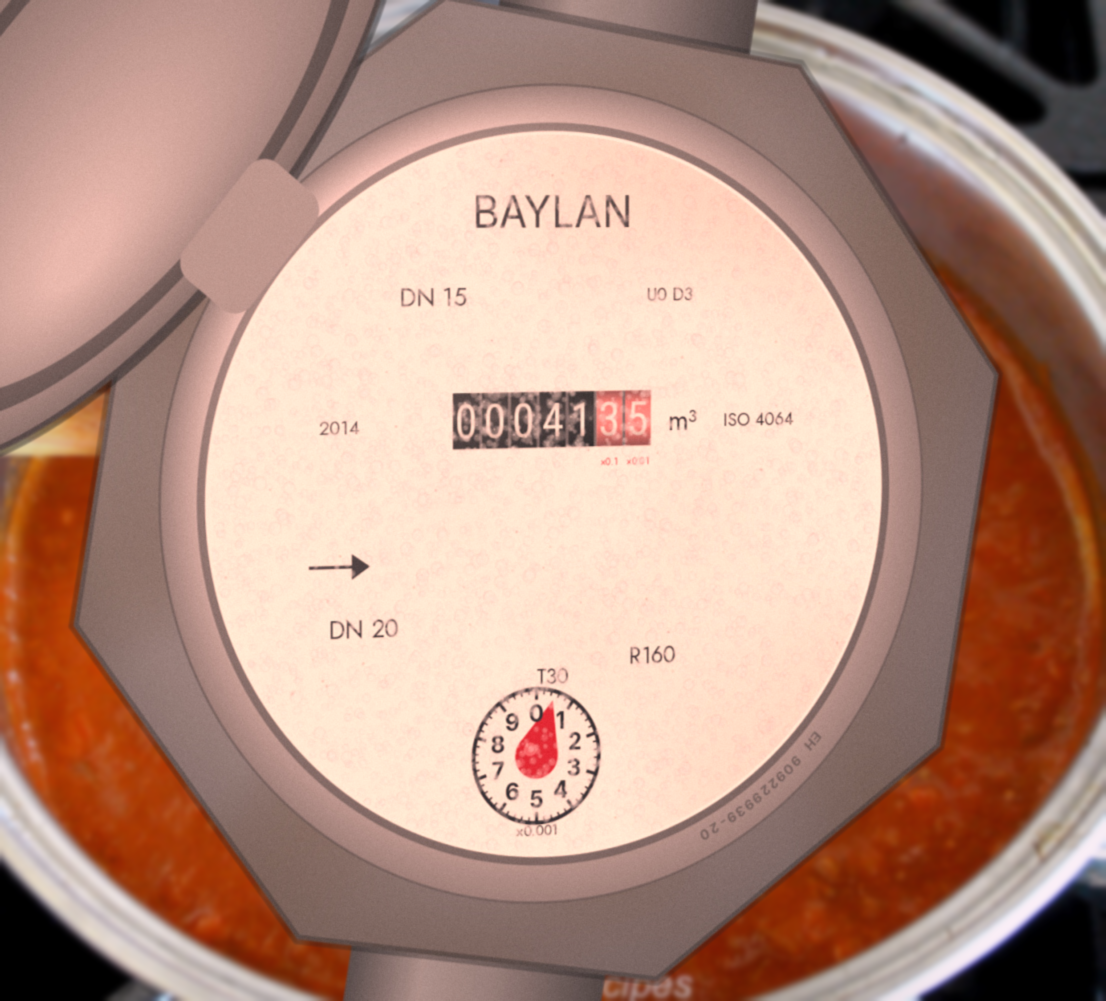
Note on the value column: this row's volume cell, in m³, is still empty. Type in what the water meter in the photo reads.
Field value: 41.350 m³
